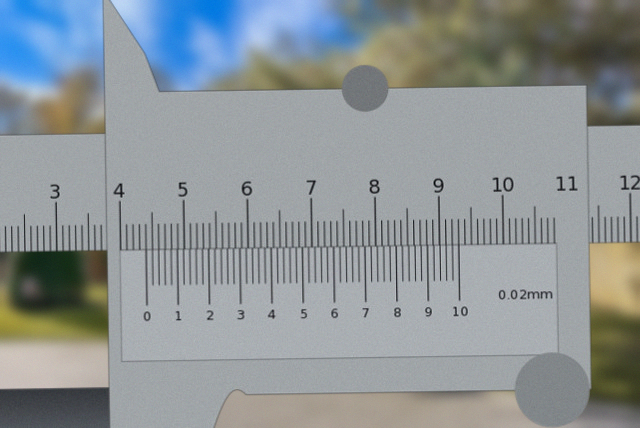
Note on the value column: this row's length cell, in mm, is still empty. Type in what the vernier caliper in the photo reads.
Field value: 44.0 mm
